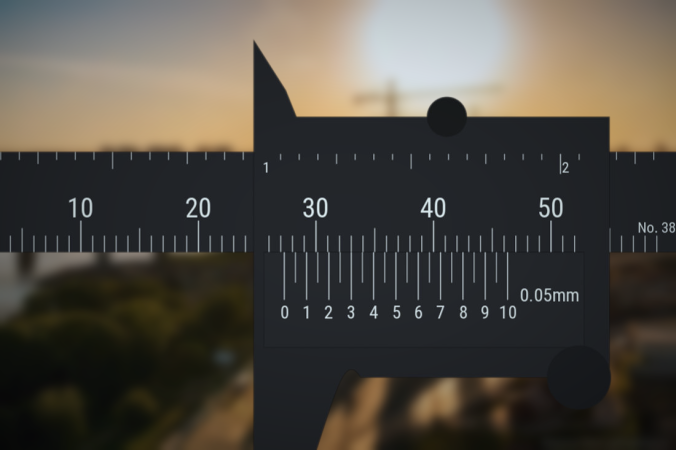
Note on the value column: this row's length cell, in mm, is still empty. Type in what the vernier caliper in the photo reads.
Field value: 27.3 mm
